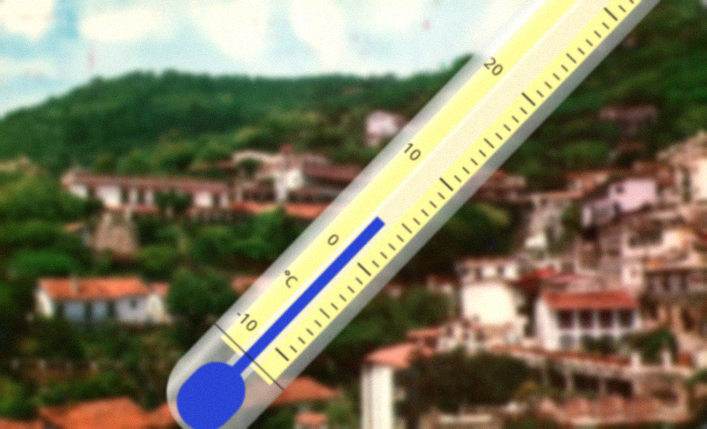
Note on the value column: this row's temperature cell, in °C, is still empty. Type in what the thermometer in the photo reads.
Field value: 4 °C
